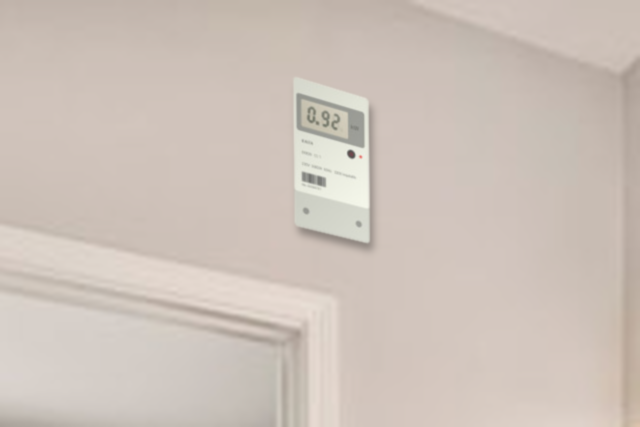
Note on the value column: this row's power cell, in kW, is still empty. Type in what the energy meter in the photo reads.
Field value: 0.92 kW
